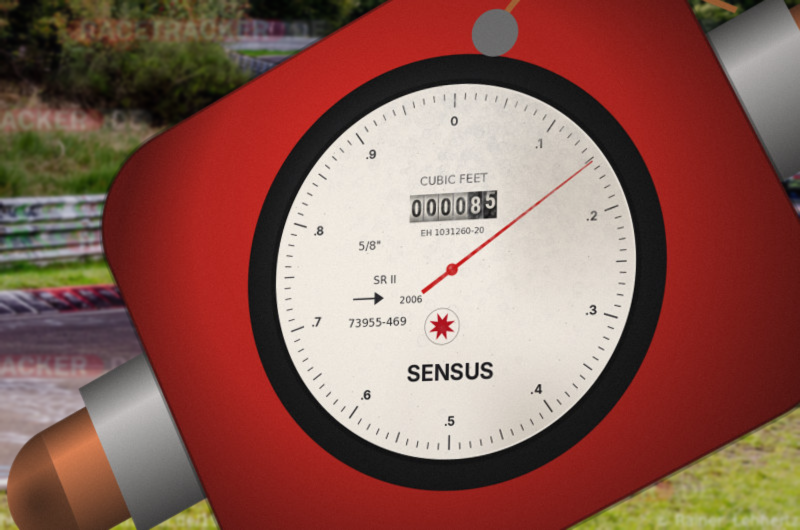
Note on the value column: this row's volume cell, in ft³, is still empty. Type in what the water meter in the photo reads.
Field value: 85.15 ft³
